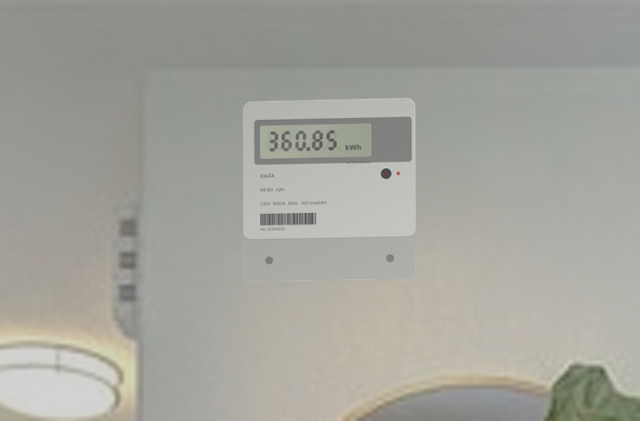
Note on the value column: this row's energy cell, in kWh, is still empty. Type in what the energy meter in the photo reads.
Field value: 360.85 kWh
